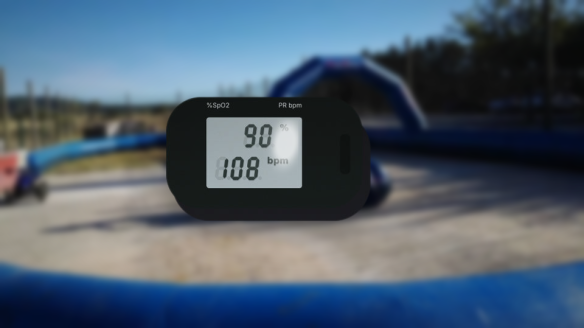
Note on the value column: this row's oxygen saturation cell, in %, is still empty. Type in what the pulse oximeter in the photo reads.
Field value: 90 %
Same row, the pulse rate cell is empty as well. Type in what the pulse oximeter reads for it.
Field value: 108 bpm
